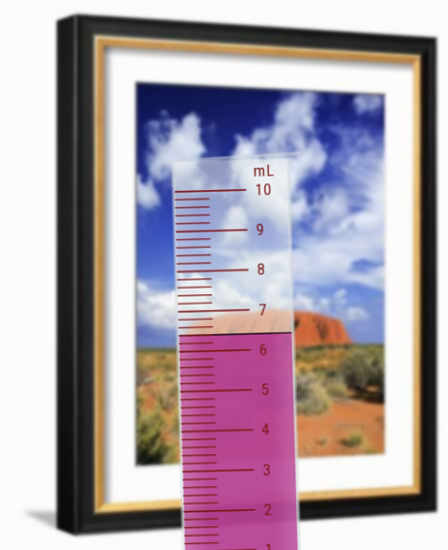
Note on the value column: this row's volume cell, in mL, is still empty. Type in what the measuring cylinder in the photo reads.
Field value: 6.4 mL
